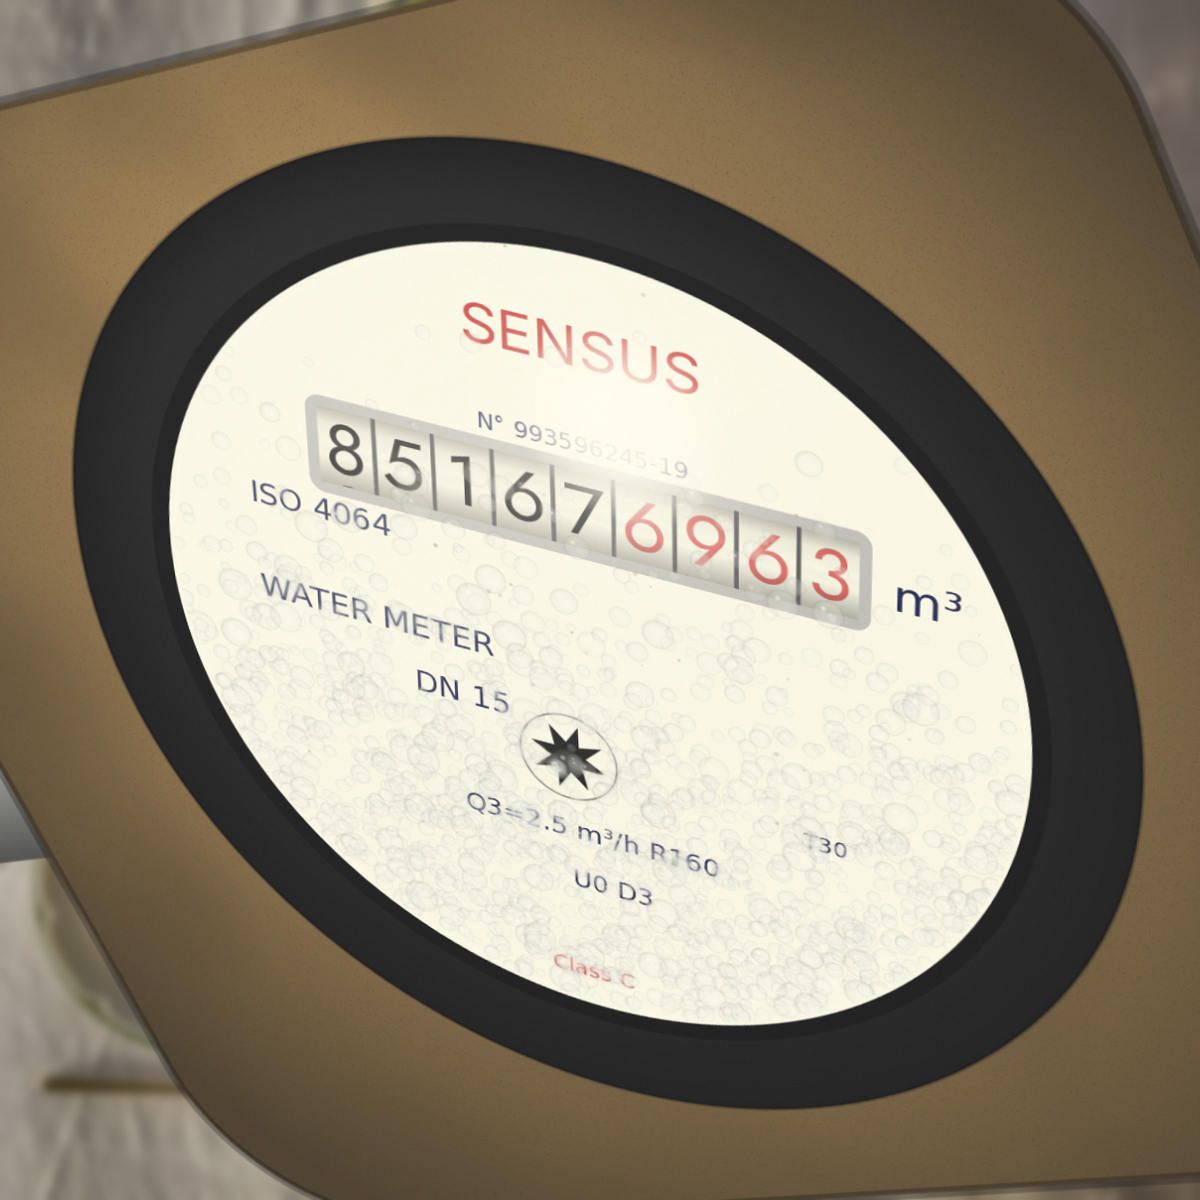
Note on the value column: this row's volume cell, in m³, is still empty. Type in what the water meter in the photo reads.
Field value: 85167.6963 m³
